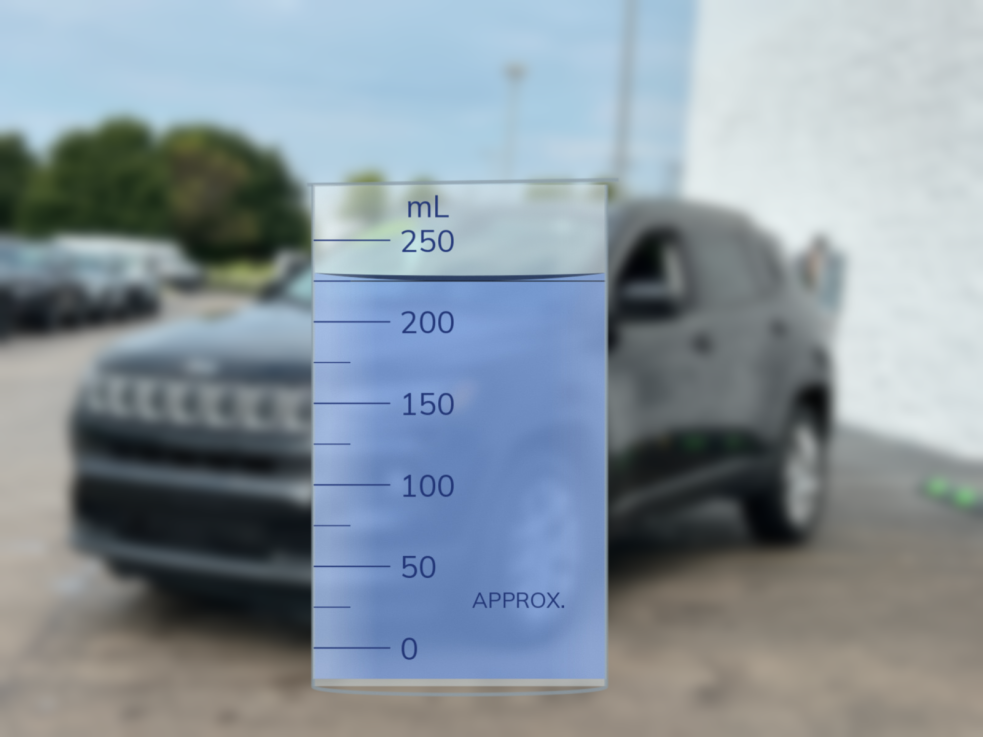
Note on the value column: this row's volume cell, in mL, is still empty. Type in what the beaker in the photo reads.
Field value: 225 mL
